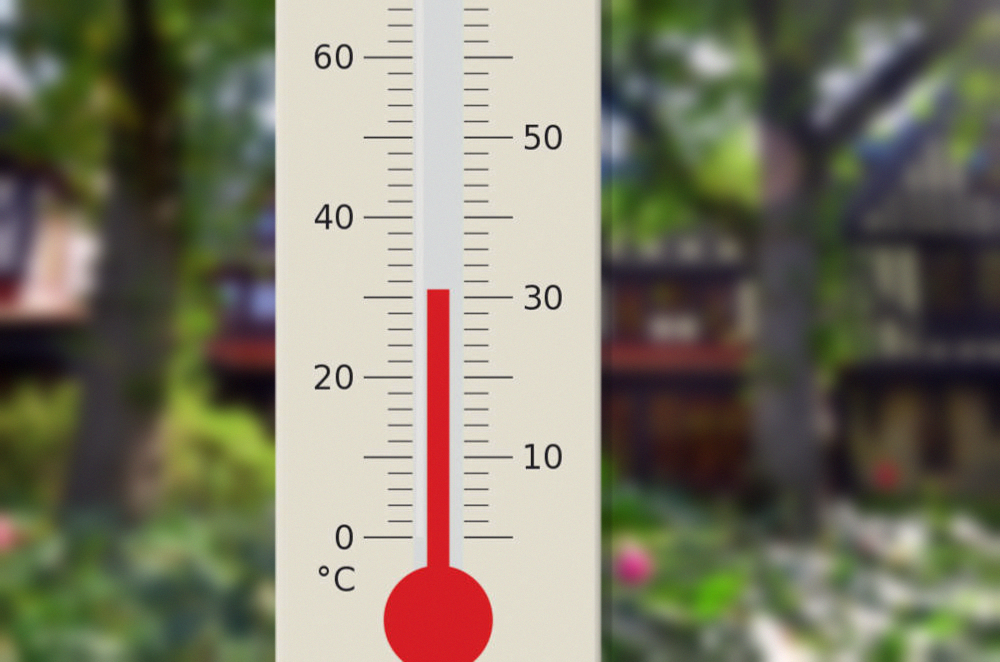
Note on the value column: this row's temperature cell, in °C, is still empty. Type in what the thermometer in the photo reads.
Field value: 31 °C
